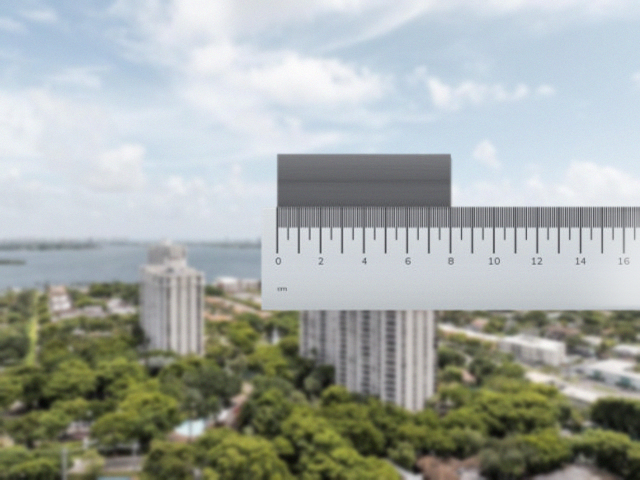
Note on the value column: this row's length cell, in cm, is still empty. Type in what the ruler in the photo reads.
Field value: 8 cm
